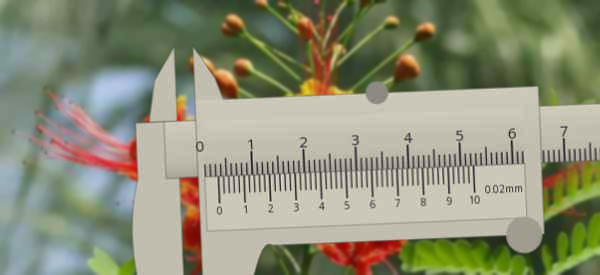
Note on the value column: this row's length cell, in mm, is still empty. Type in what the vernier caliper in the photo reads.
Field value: 3.5 mm
